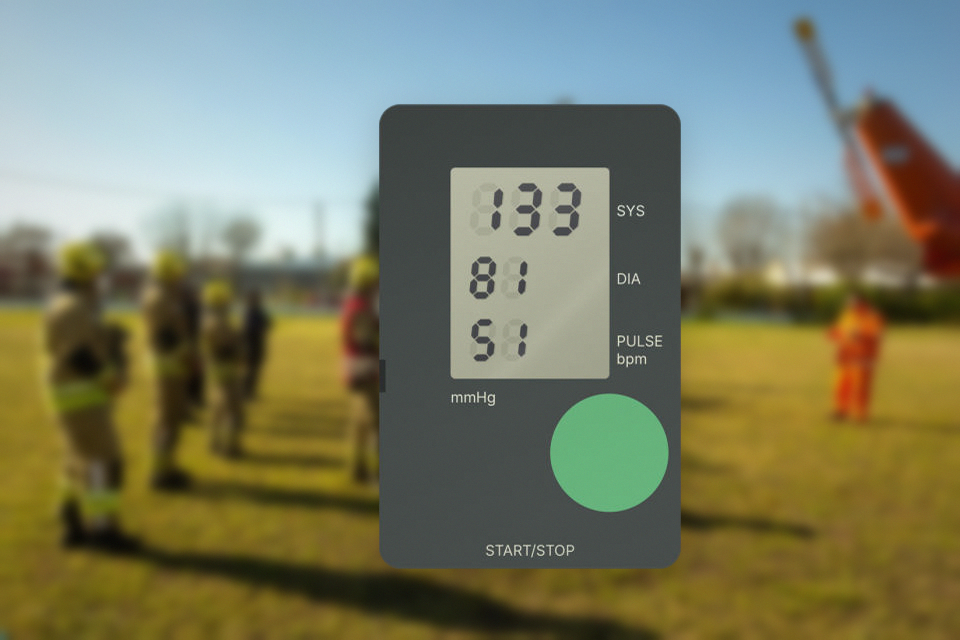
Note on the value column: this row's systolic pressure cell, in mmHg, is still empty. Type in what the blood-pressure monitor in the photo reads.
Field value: 133 mmHg
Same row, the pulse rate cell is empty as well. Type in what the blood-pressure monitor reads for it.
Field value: 51 bpm
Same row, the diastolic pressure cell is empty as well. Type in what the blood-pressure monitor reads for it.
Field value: 81 mmHg
